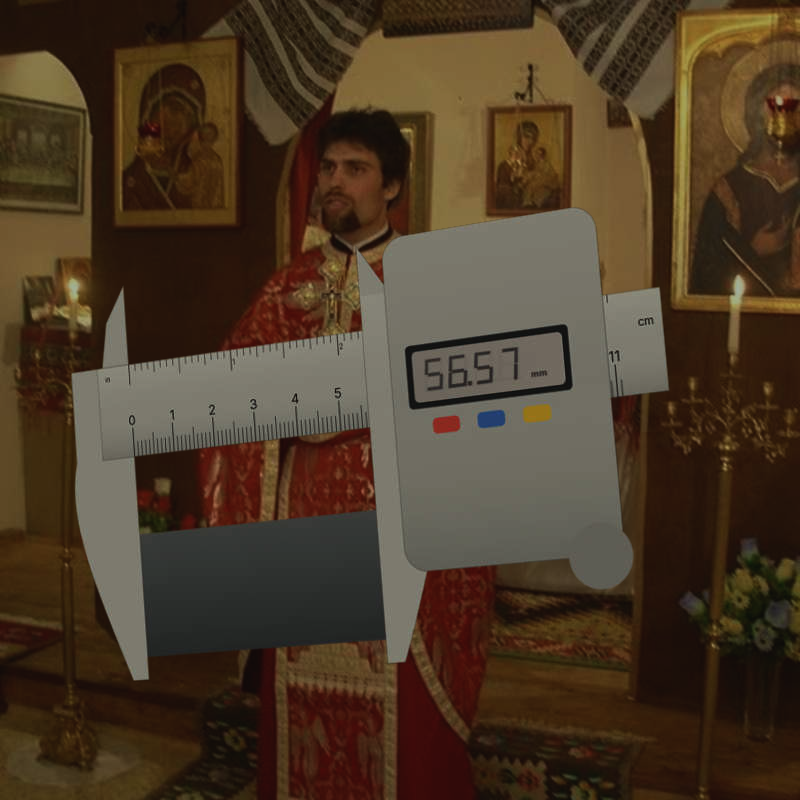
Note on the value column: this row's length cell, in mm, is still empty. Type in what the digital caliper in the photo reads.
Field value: 56.57 mm
